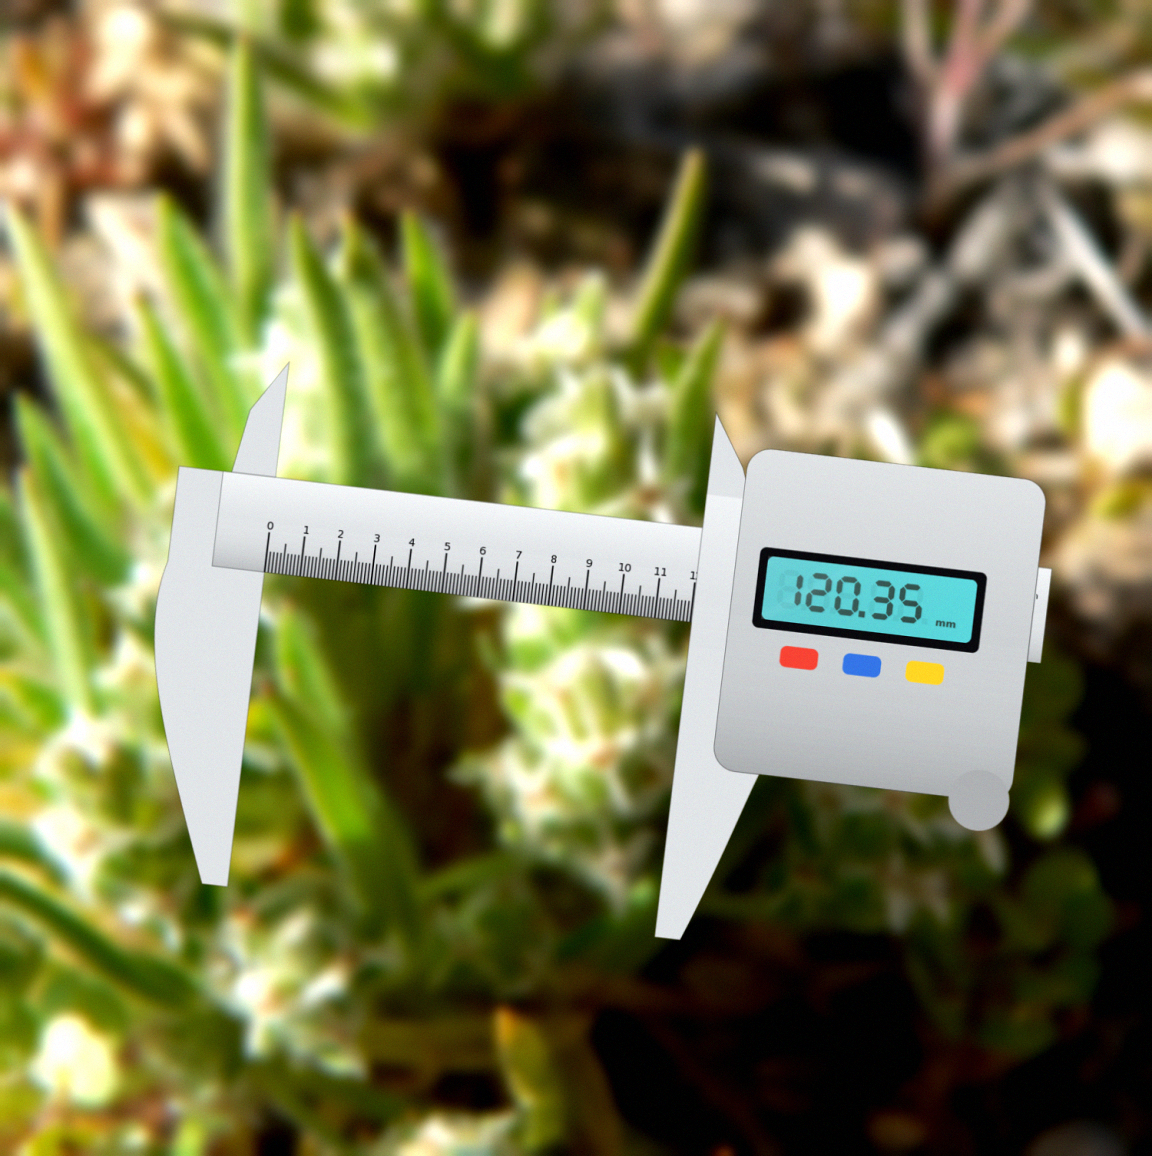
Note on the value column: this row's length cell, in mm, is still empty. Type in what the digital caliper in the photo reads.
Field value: 120.35 mm
